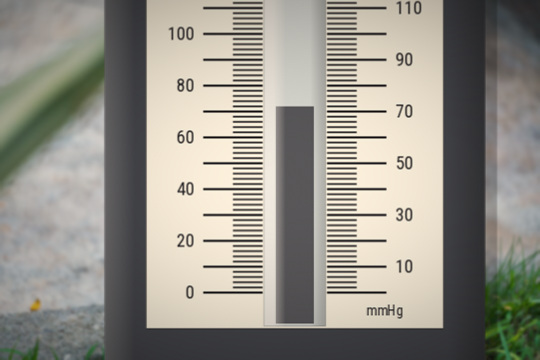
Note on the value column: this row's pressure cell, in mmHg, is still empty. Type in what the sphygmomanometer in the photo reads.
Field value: 72 mmHg
